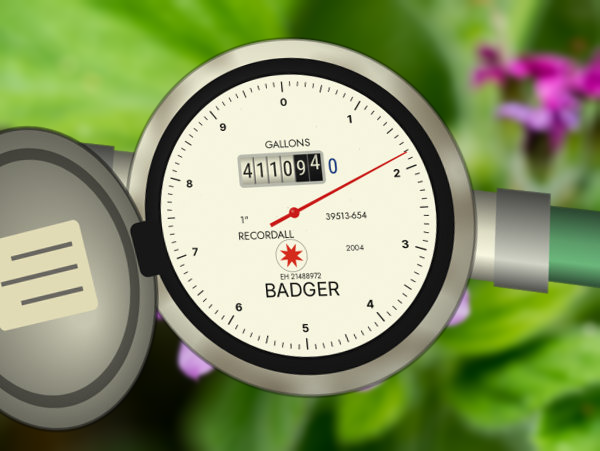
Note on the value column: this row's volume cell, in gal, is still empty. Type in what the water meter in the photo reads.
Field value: 4110941.8 gal
